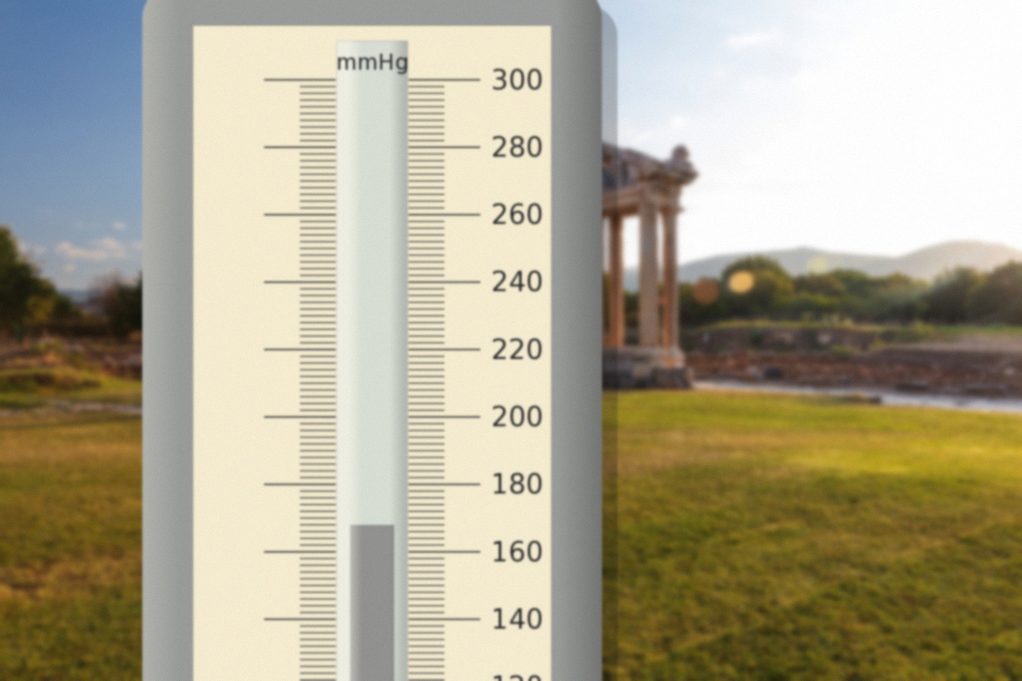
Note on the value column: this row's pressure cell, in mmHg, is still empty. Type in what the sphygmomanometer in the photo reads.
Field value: 168 mmHg
